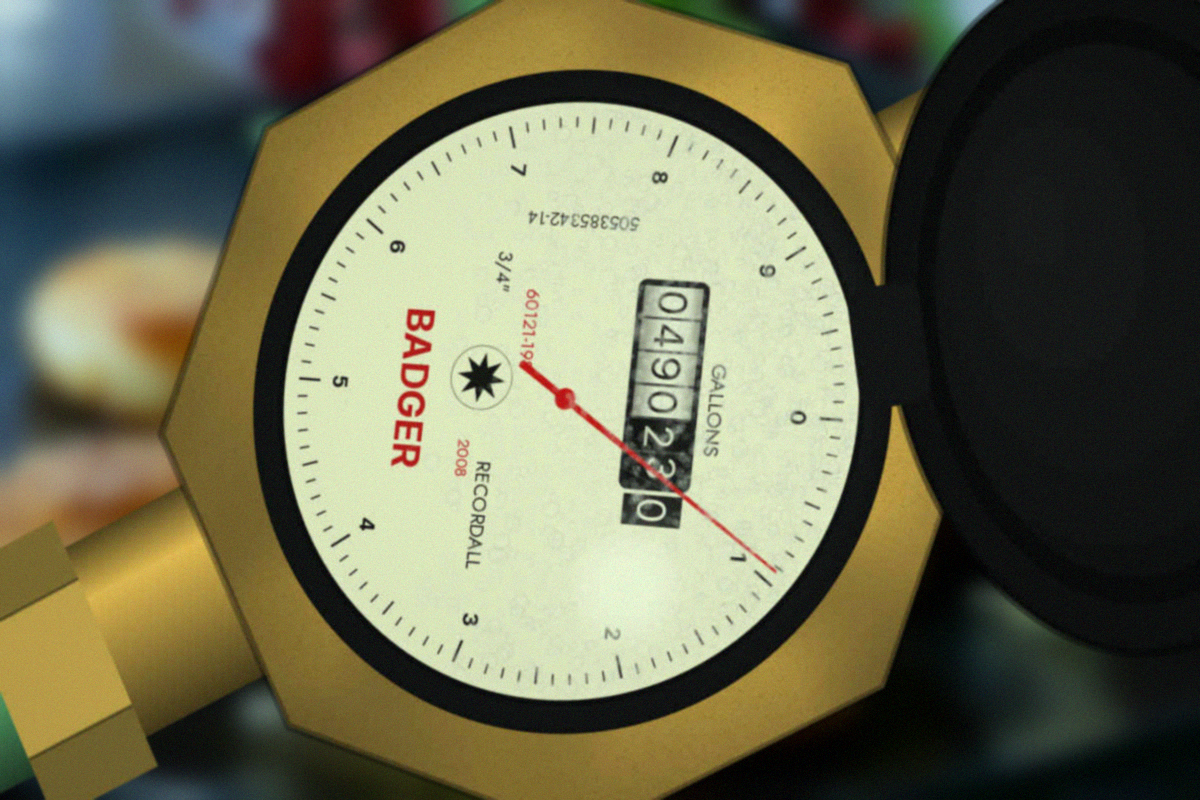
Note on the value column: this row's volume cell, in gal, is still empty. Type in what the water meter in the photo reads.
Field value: 490230.9 gal
